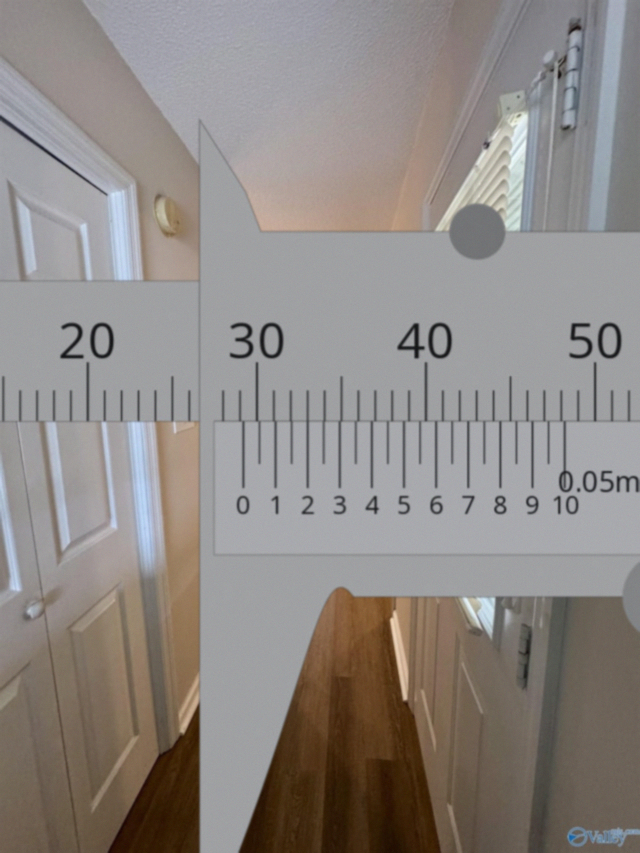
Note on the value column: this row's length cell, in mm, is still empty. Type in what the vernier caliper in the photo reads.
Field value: 29.2 mm
